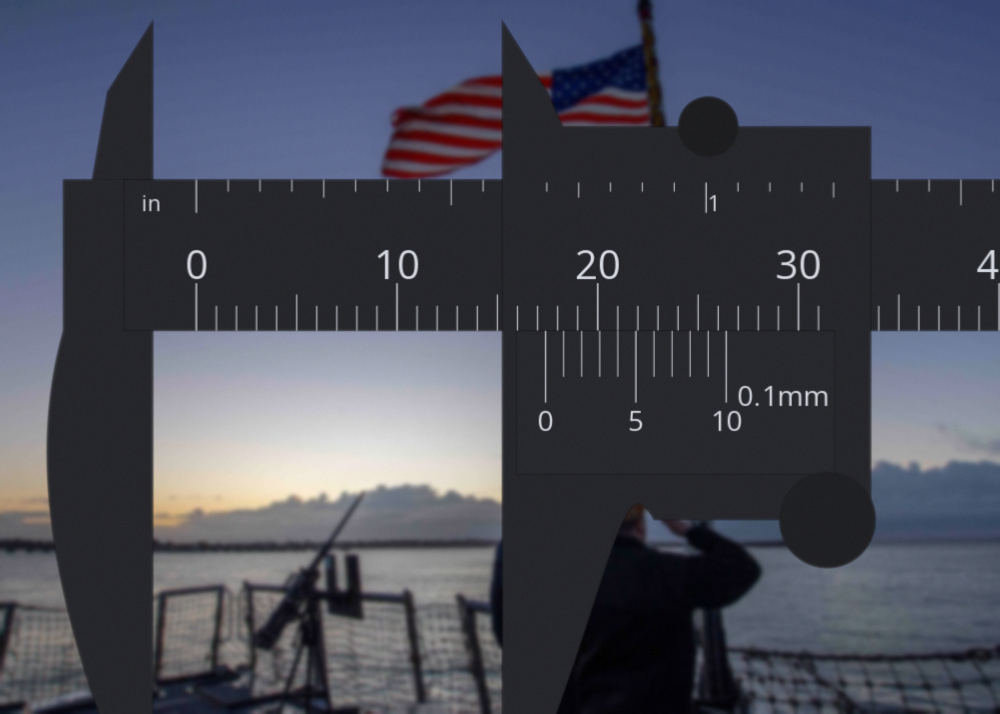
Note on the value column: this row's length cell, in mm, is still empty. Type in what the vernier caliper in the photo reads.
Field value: 17.4 mm
